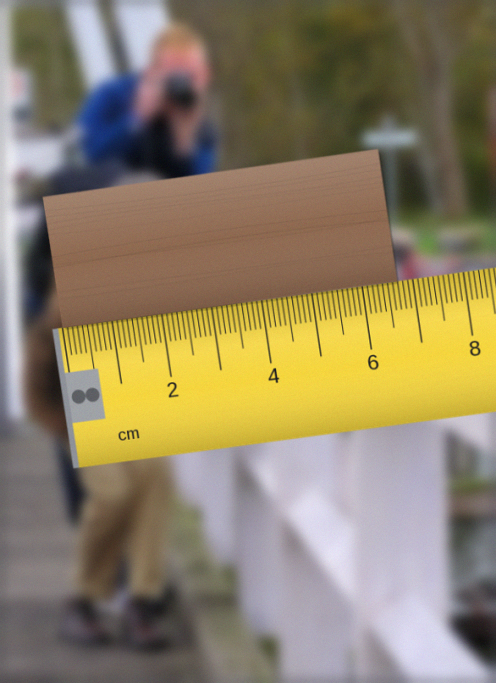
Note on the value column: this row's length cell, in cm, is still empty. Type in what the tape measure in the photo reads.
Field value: 6.7 cm
